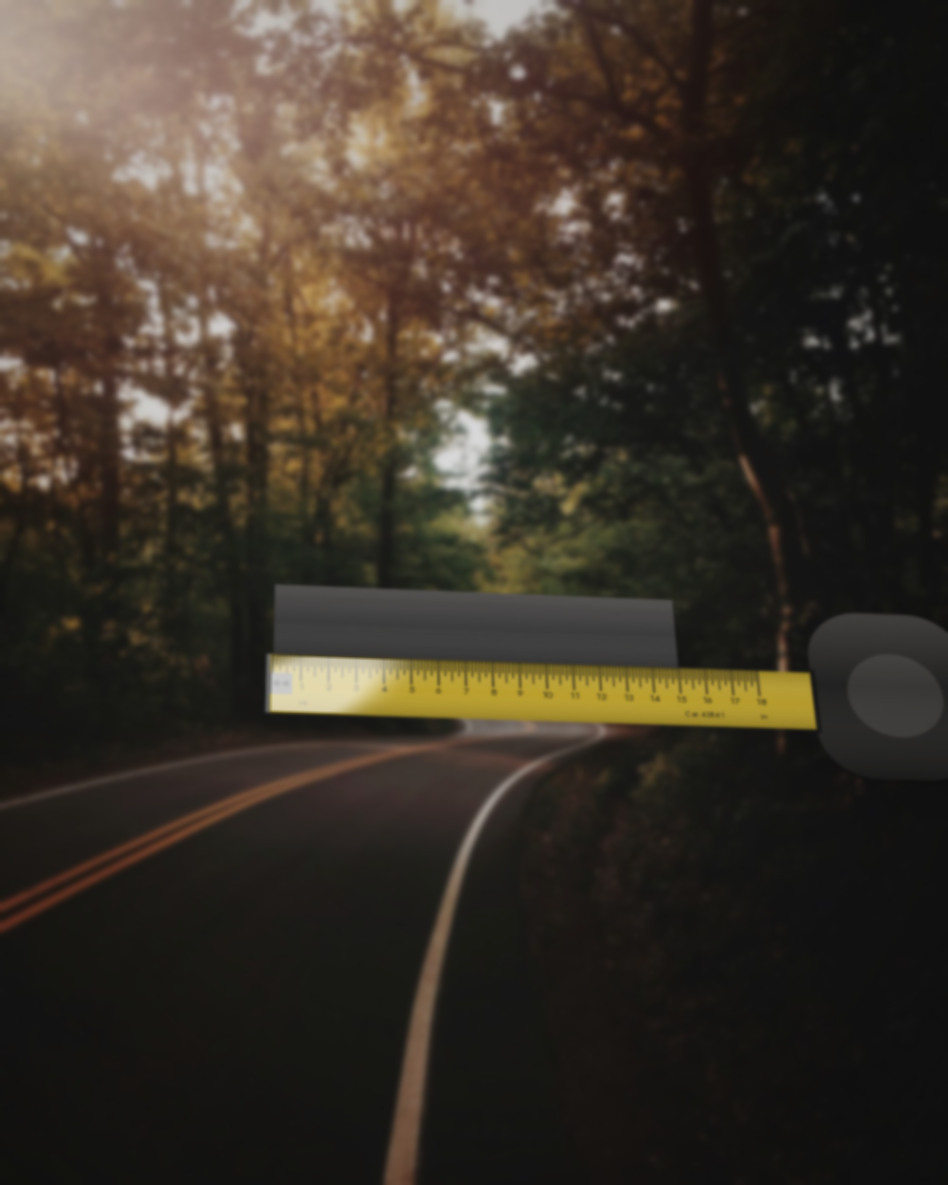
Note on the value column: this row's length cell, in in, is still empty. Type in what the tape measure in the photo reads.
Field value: 15 in
